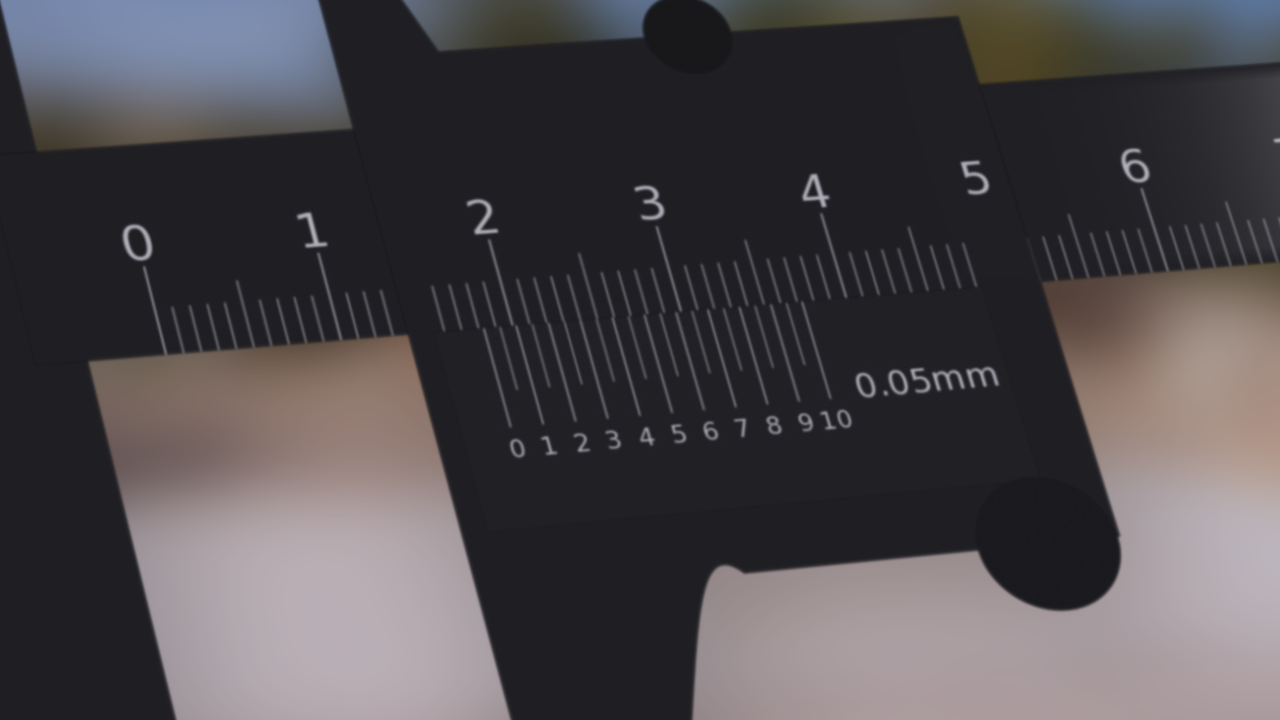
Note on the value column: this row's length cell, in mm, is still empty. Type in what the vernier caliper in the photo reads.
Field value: 18.3 mm
